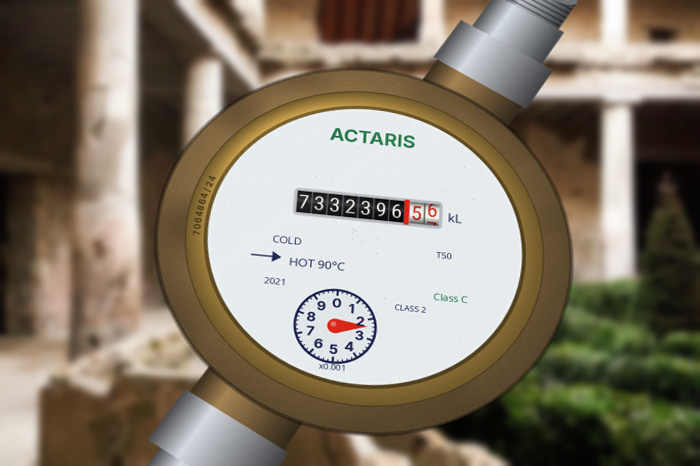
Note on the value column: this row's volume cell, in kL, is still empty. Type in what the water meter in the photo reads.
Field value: 7332396.562 kL
